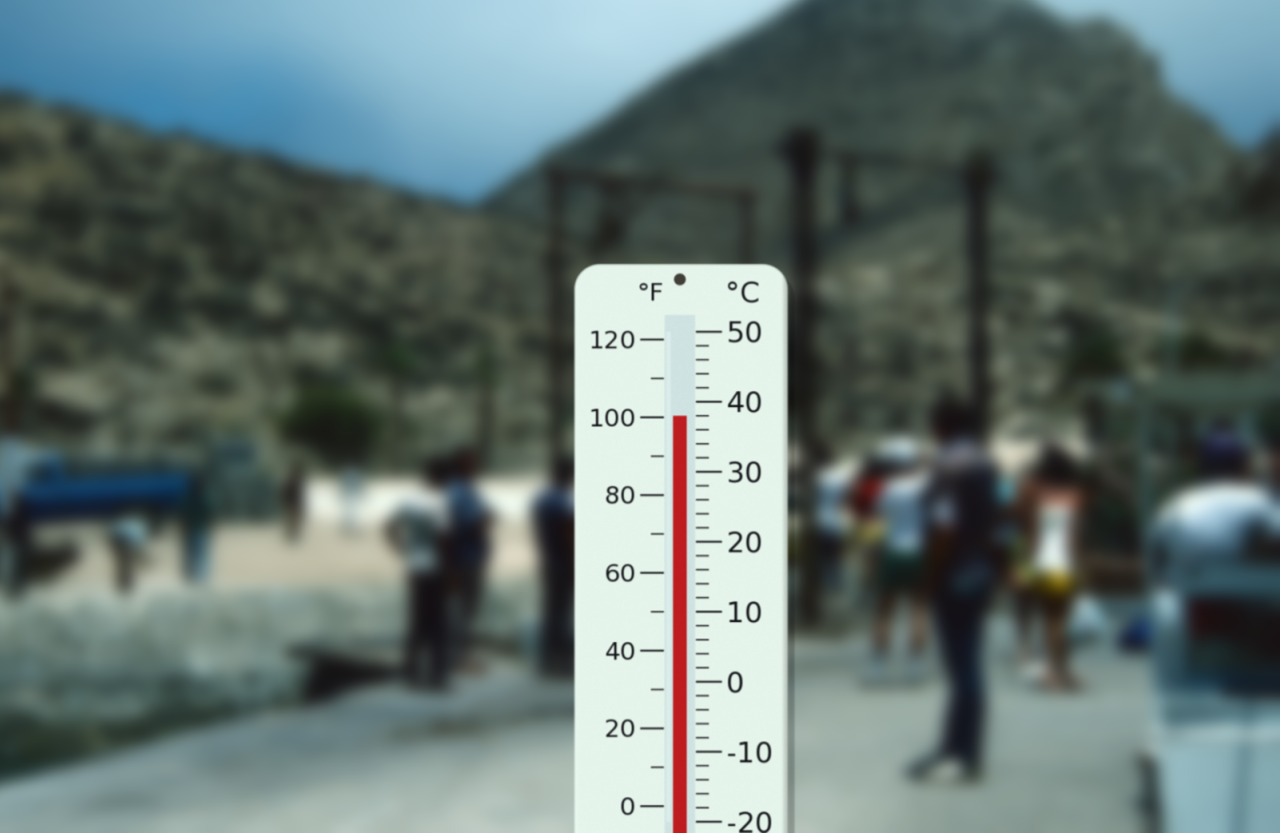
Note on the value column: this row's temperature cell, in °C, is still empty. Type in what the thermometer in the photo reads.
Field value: 38 °C
